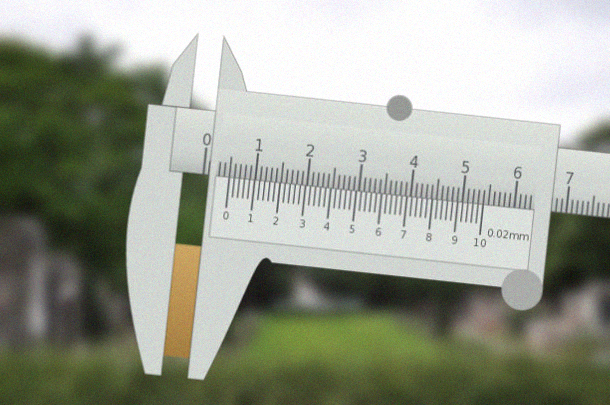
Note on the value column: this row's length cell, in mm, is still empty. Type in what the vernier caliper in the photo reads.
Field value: 5.0 mm
